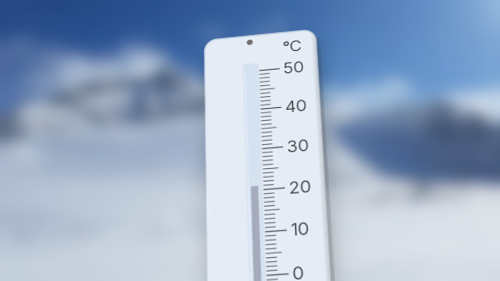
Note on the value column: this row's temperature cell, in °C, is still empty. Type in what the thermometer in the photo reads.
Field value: 21 °C
